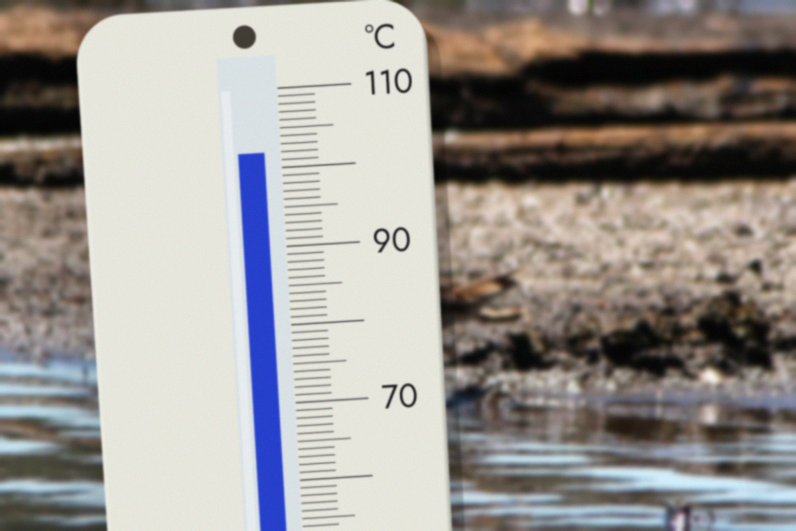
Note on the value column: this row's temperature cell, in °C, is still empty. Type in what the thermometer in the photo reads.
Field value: 102 °C
